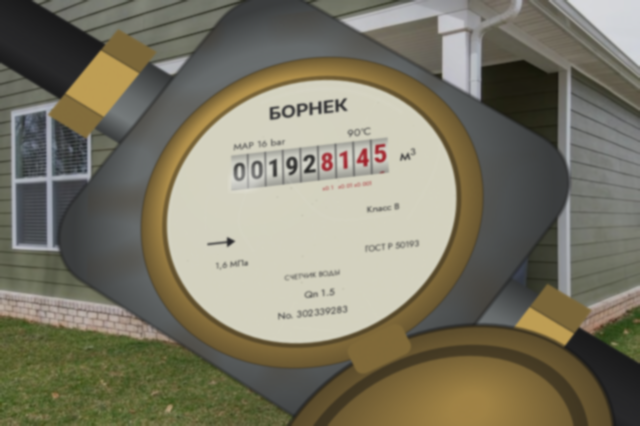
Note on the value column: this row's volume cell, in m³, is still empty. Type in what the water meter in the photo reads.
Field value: 192.8145 m³
